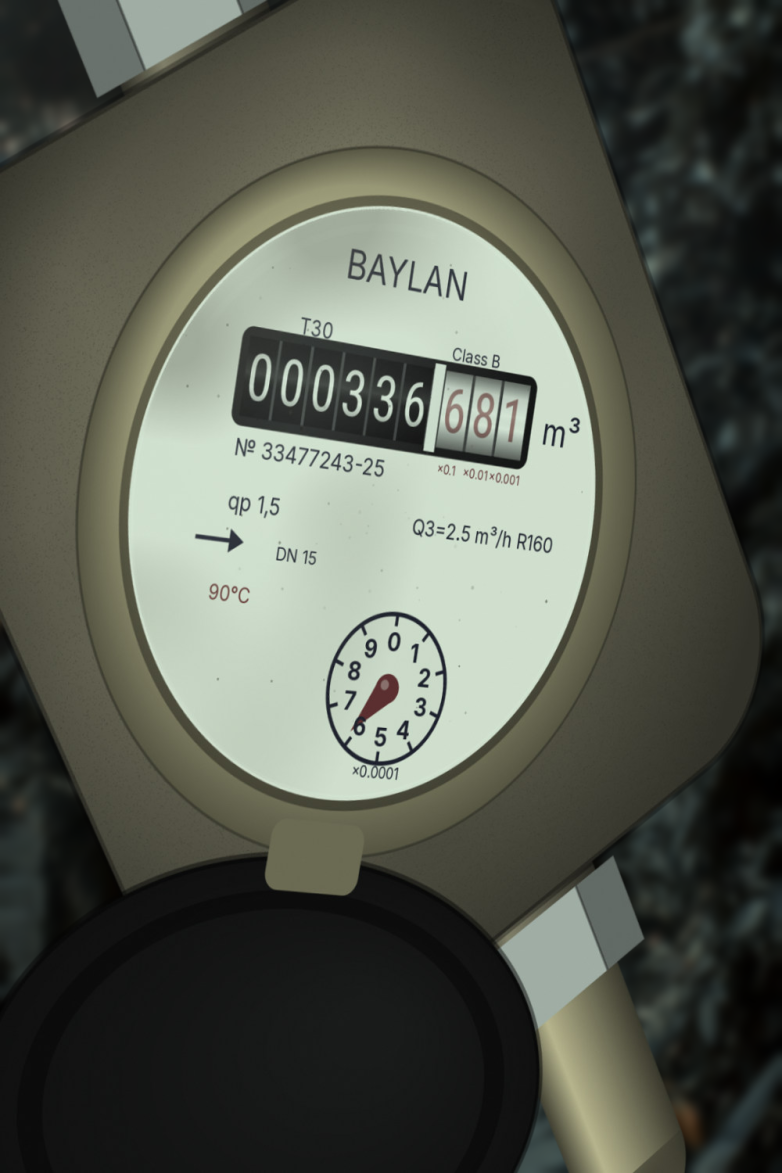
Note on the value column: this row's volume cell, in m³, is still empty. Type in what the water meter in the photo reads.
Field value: 336.6816 m³
